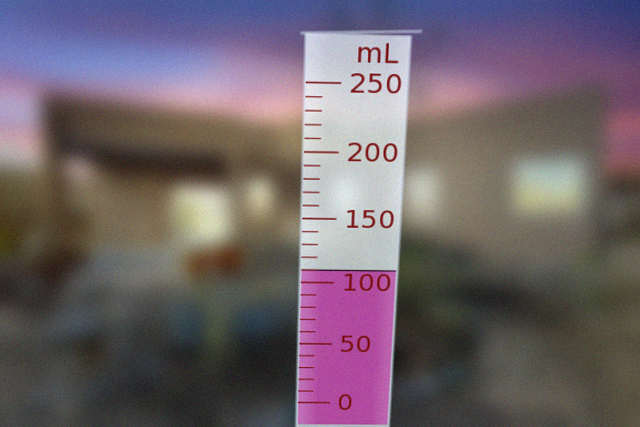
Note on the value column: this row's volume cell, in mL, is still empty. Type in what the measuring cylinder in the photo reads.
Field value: 110 mL
